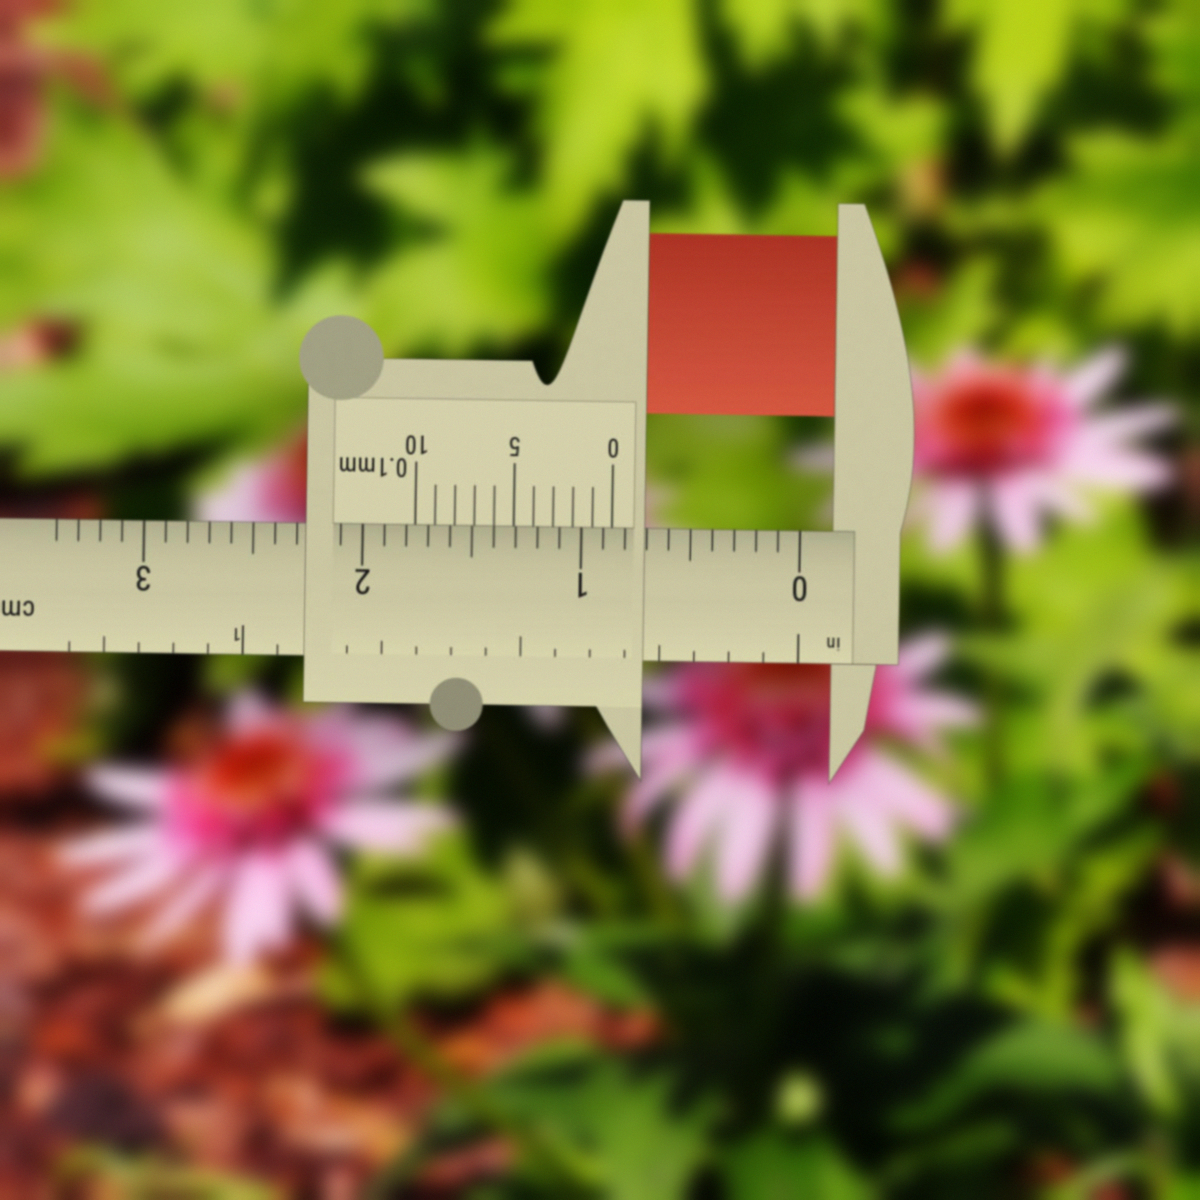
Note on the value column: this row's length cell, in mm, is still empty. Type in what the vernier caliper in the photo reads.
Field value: 8.6 mm
